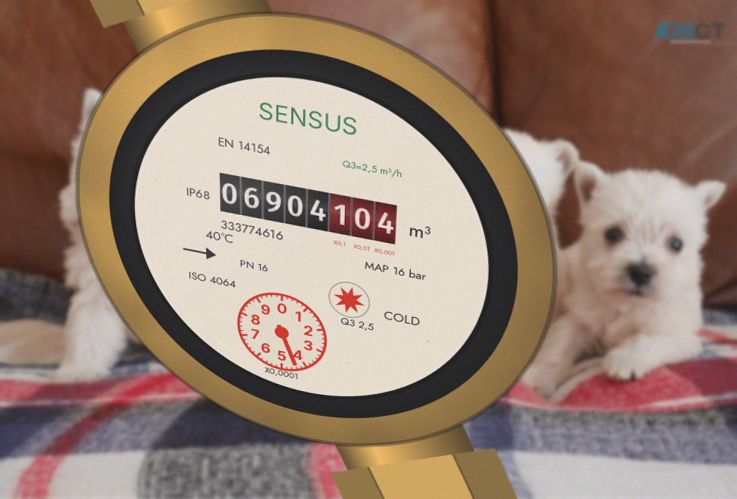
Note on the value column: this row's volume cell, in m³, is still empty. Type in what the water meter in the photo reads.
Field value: 6904.1044 m³
